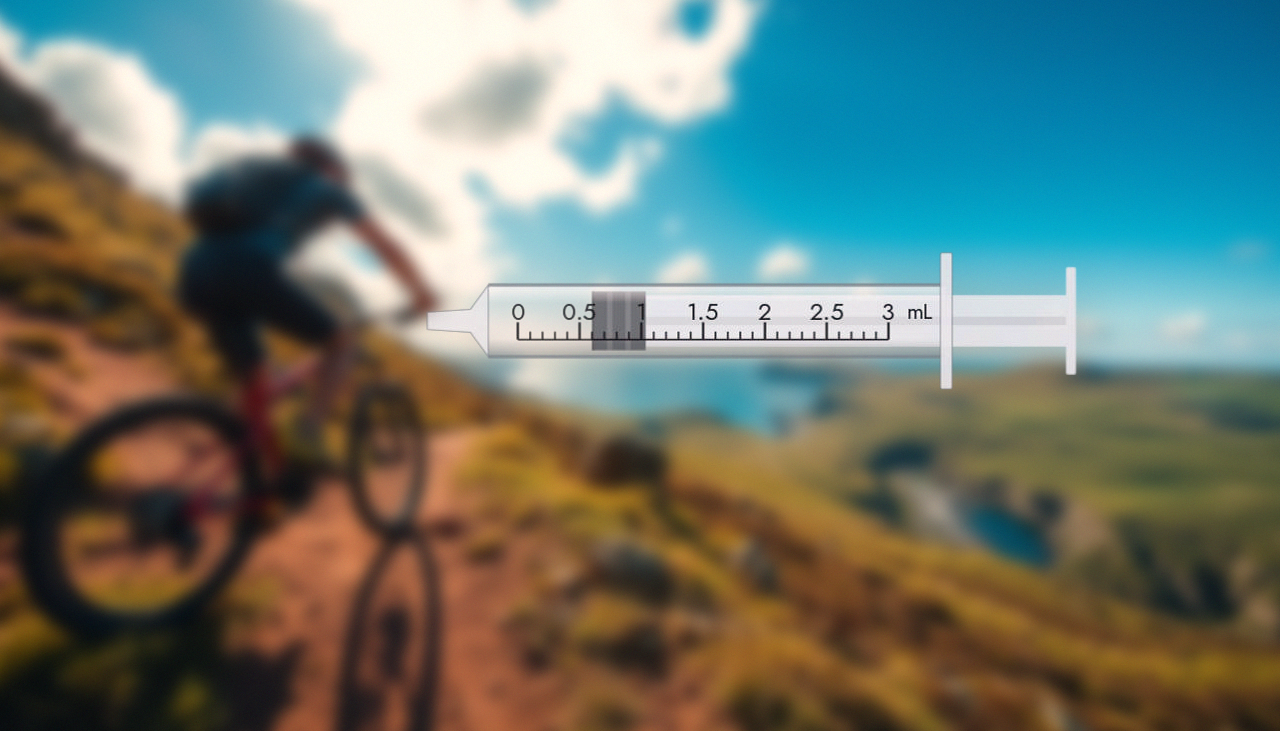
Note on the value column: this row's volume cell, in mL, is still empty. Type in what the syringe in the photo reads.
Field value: 0.6 mL
